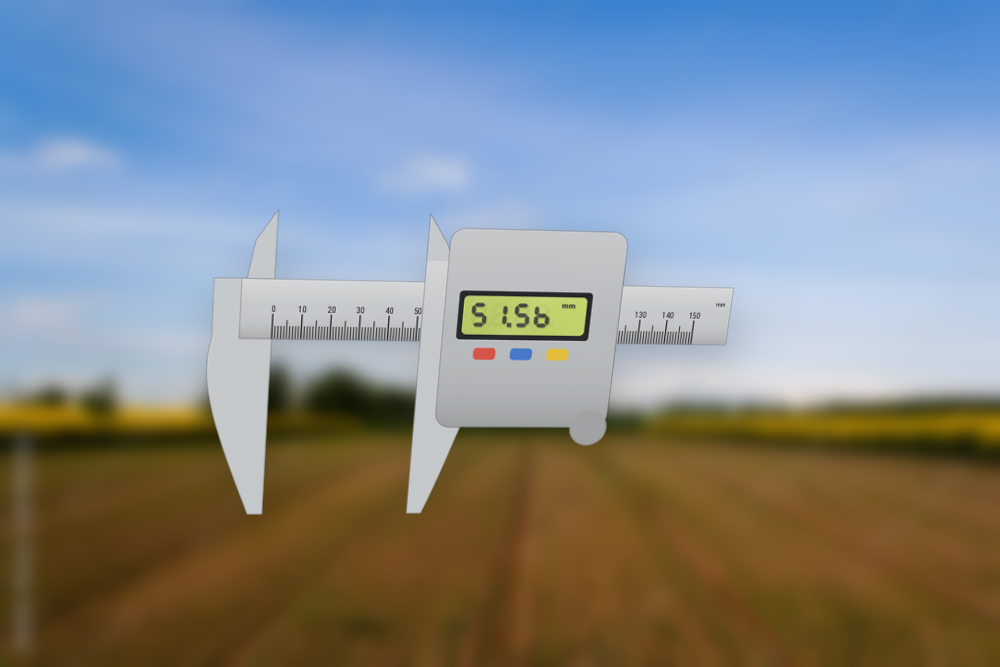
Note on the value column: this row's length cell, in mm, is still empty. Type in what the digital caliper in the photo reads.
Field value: 51.56 mm
